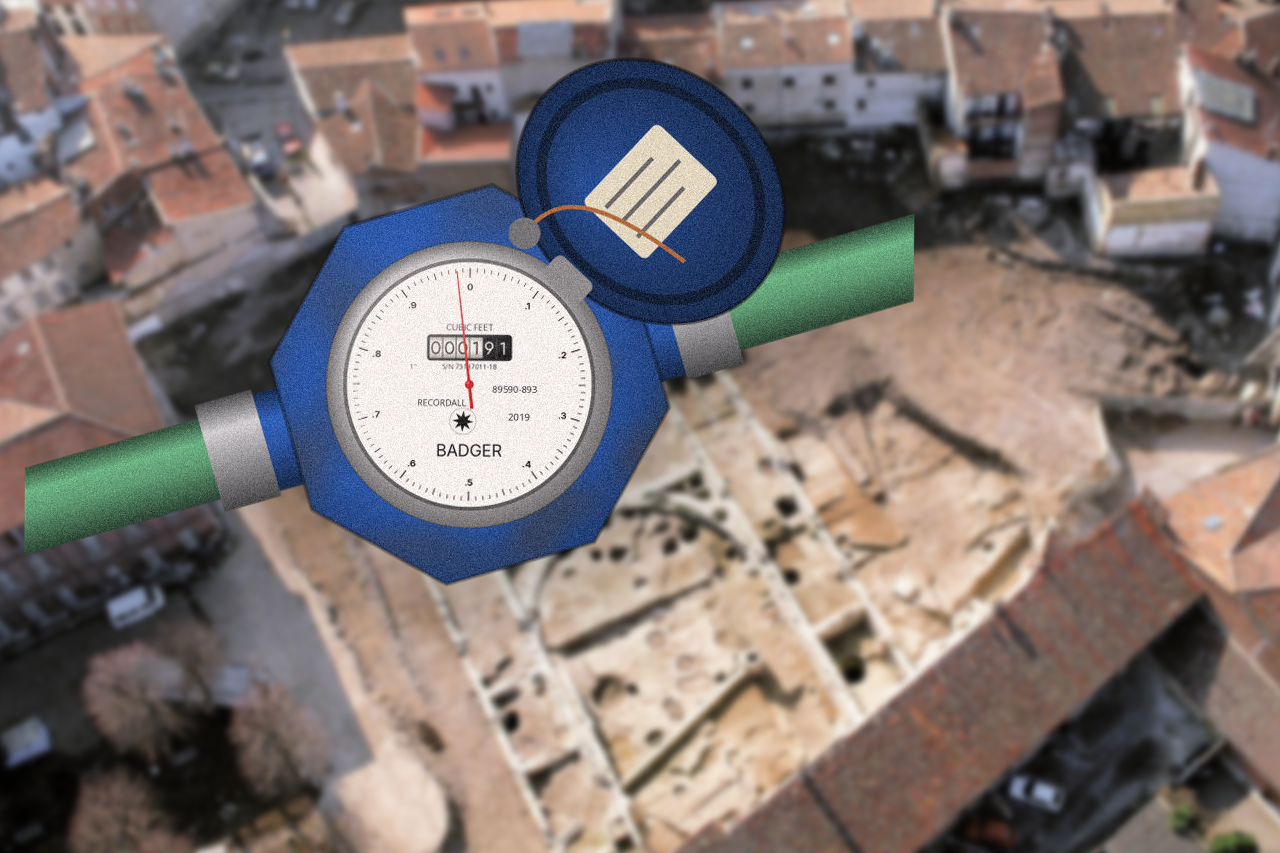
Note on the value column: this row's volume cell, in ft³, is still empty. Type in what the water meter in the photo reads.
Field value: 190.98 ft³
